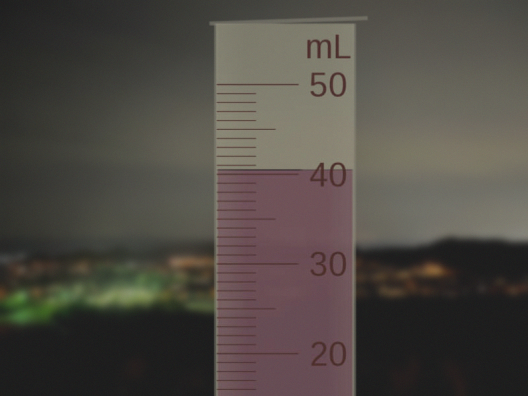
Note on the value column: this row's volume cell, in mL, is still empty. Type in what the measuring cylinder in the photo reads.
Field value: 40.5 mL
